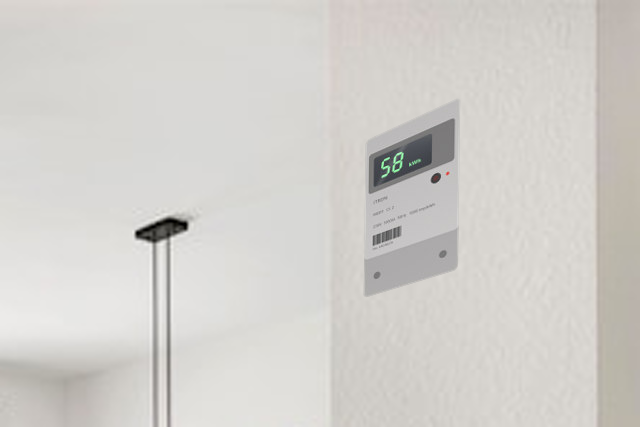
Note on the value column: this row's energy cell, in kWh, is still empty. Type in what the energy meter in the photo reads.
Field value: 58 kWh
